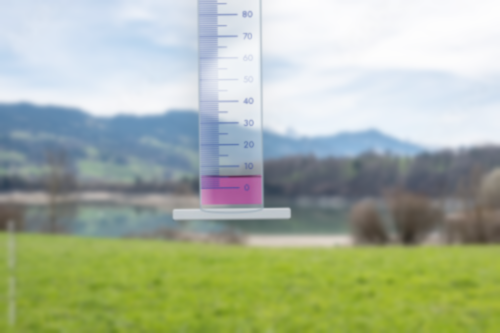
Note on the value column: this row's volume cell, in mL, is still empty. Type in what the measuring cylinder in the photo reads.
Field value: 5 mL
